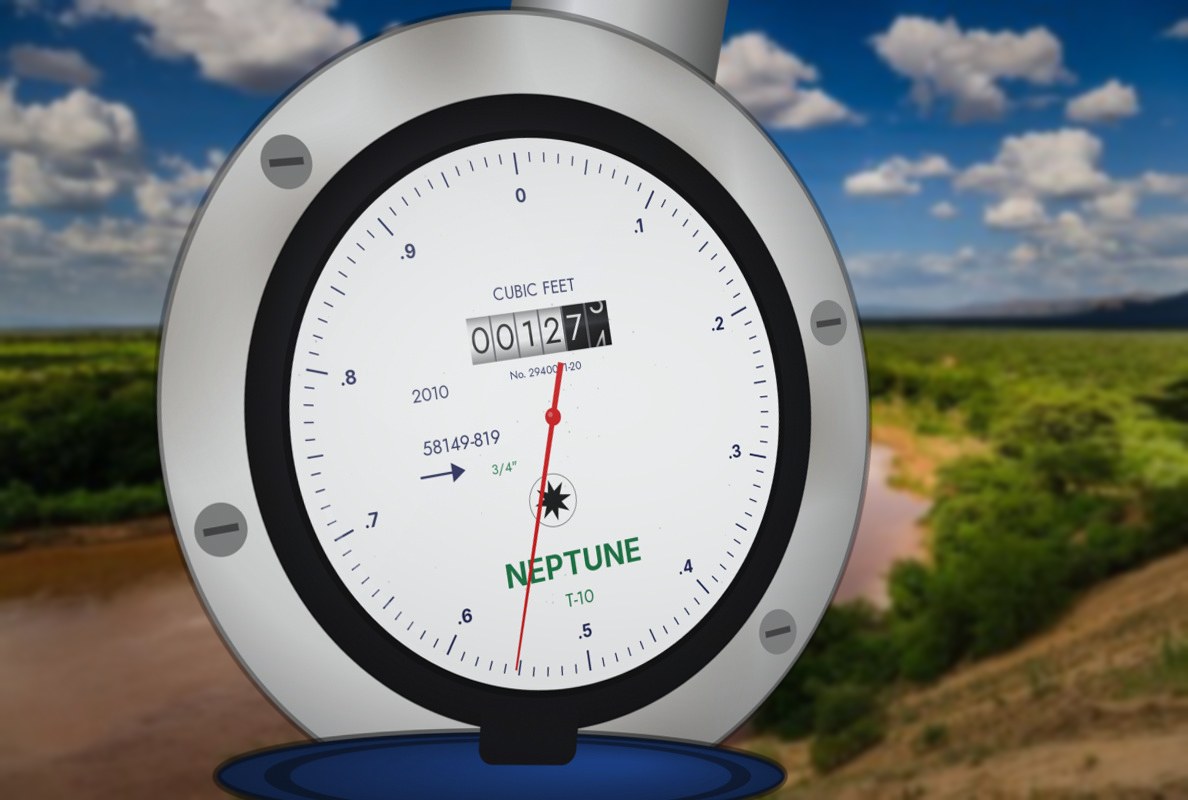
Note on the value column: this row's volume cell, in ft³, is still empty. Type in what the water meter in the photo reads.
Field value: 1273.55 ft³
